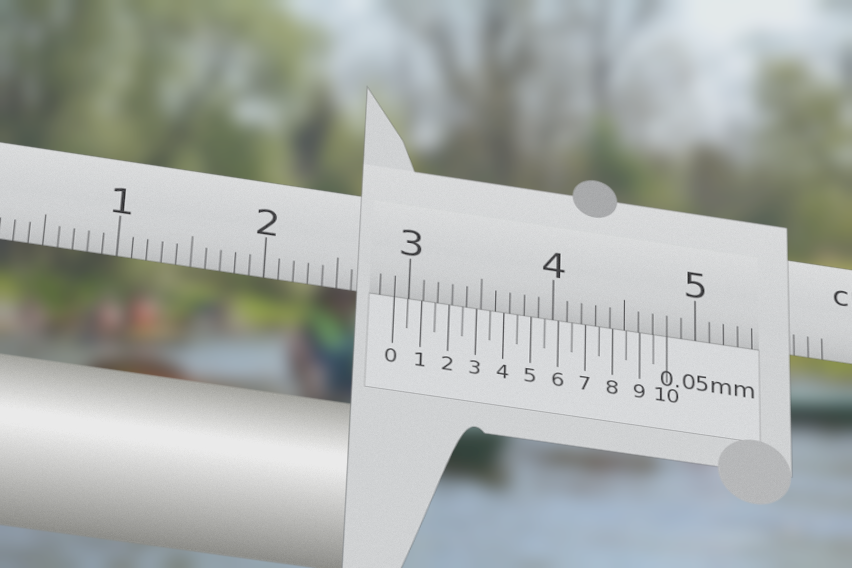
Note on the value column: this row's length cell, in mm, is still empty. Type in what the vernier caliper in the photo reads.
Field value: 29.0 mm
